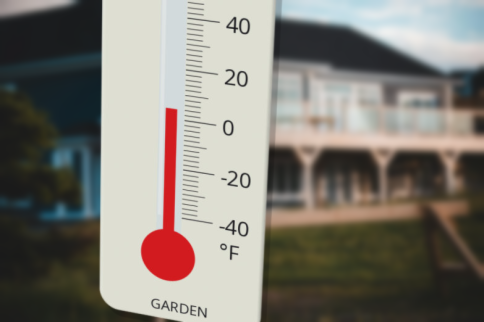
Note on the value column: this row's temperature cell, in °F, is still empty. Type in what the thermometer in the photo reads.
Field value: 4 °F
